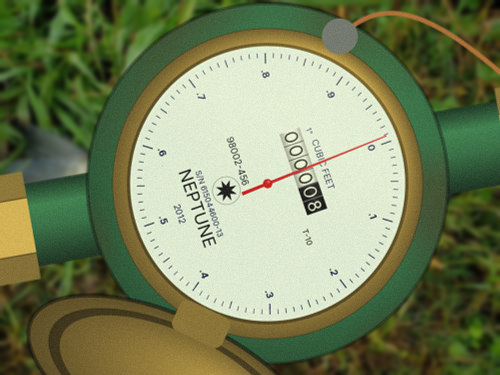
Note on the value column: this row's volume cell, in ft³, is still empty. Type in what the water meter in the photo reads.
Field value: 7.99 ft³
